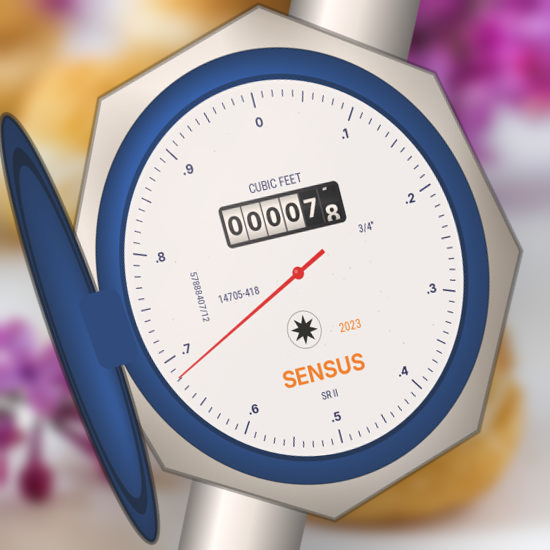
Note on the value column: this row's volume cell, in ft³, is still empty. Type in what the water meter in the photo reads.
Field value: 77.68 ft³
